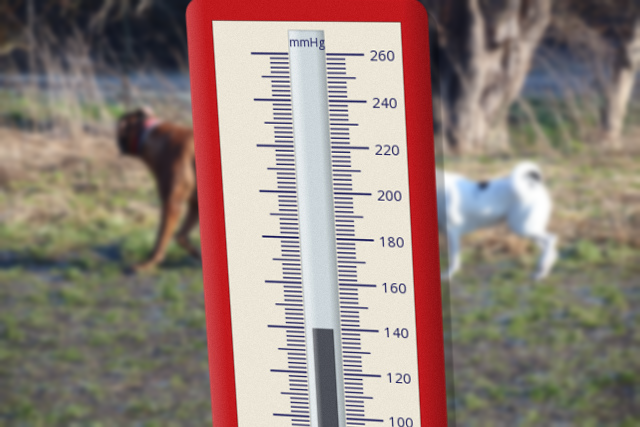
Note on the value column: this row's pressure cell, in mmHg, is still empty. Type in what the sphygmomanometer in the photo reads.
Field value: 140 mmHg
